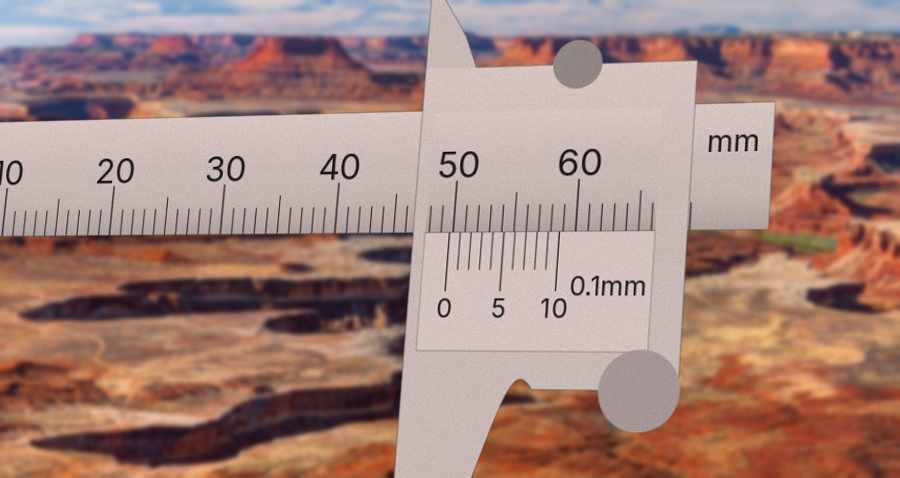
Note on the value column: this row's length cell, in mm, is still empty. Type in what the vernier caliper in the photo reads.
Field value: 49.7 mm
